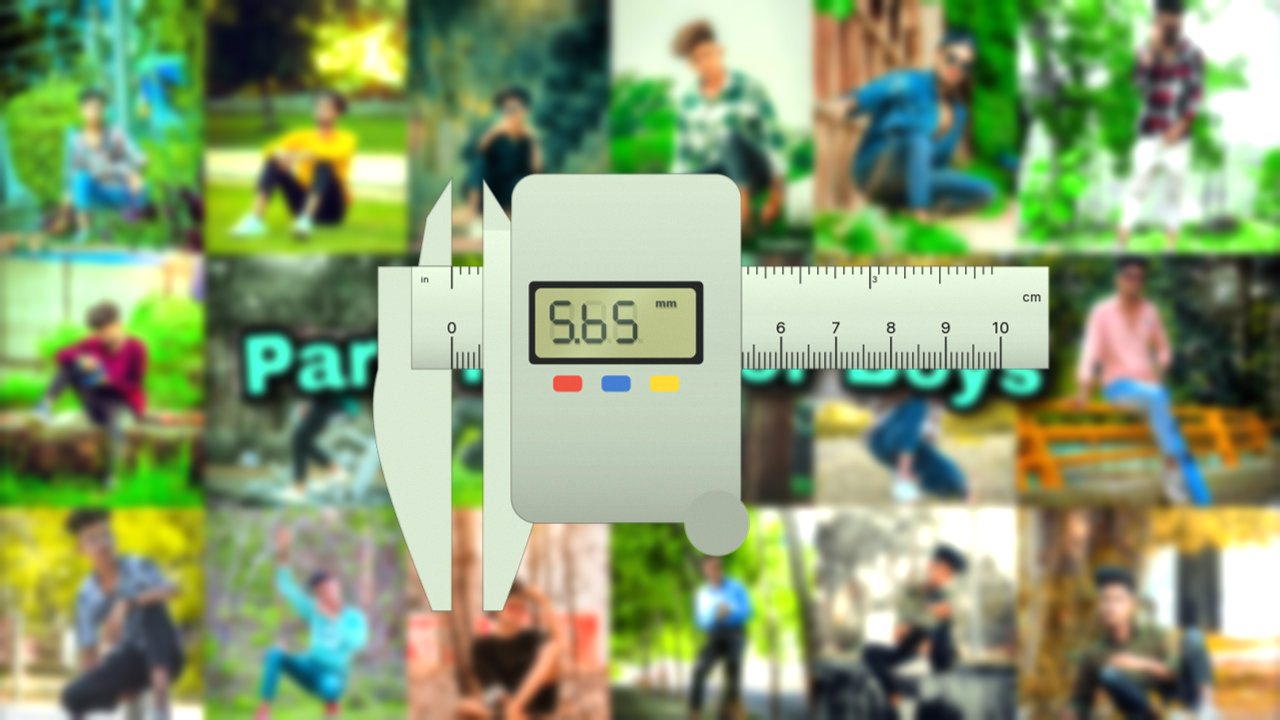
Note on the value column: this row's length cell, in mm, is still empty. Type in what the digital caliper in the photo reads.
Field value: 5.65 mm
